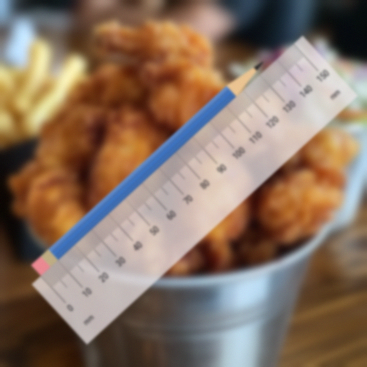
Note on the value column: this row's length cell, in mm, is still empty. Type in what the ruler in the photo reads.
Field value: 135 mm
